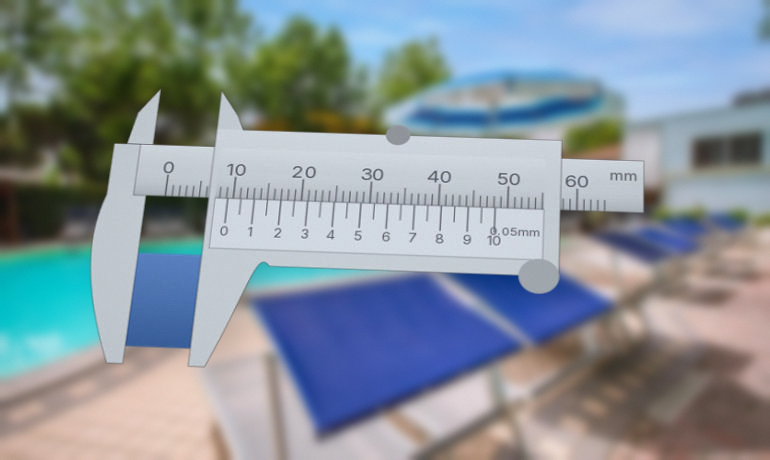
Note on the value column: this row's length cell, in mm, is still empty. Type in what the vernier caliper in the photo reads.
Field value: 9.2 mm
